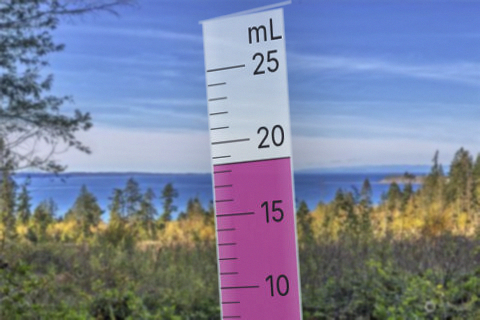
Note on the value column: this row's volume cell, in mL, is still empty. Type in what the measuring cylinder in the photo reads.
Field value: 18.5 mL
